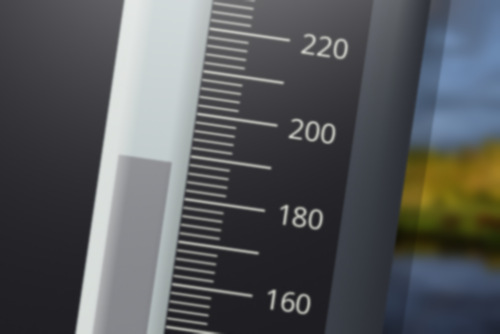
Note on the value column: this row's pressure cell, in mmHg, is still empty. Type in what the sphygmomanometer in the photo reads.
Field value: 188 mmHg
